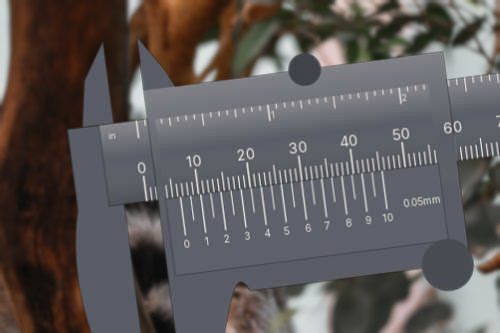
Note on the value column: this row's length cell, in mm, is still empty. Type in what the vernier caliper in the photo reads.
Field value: 6.5 mm
